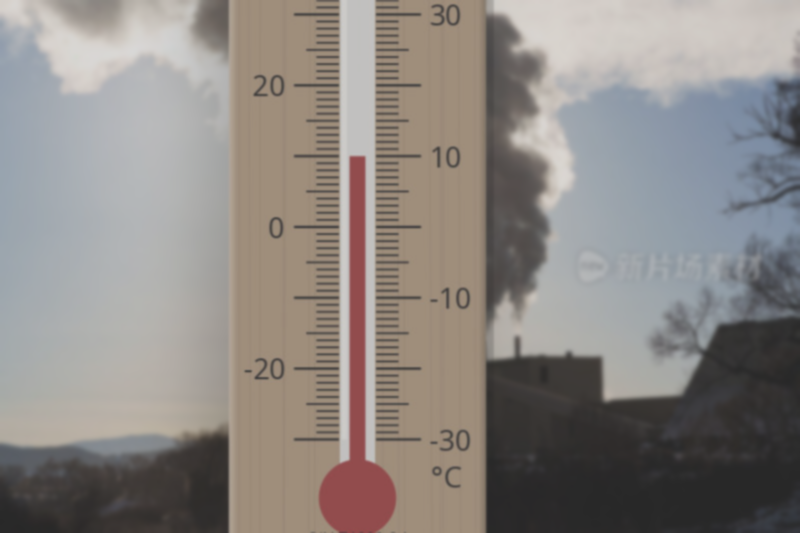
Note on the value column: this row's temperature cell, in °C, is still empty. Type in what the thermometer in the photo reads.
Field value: 10 °C
